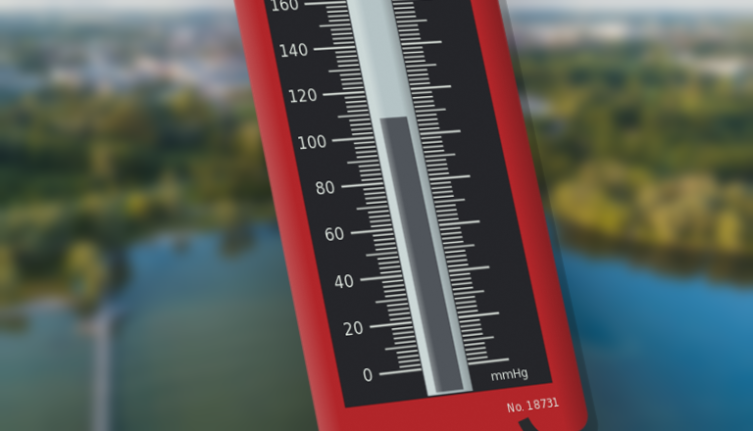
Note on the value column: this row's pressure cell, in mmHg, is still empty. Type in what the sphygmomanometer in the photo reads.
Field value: 108 mmHg
